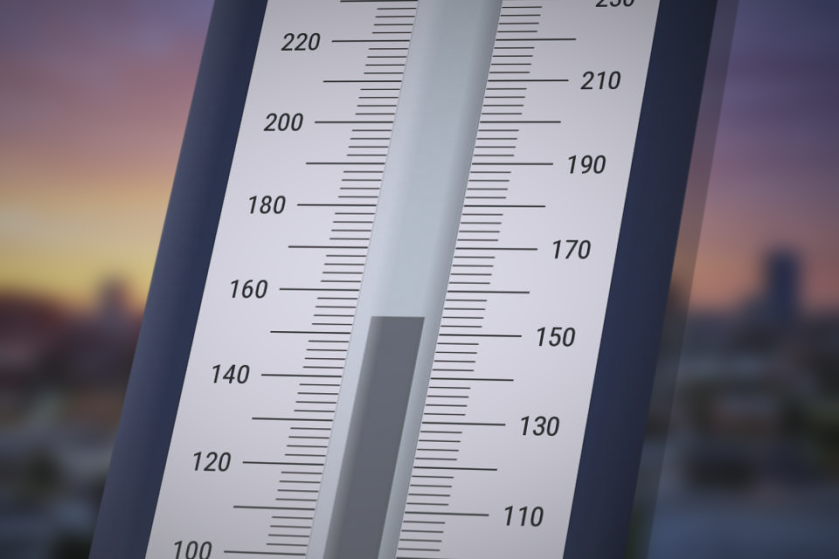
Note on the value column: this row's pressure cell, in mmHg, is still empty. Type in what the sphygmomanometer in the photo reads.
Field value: 154 mmHg
